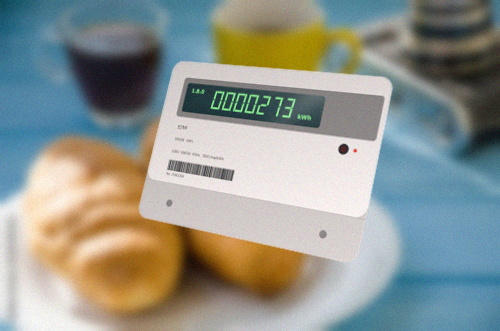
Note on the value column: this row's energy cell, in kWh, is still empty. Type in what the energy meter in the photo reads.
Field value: 273 kWh
